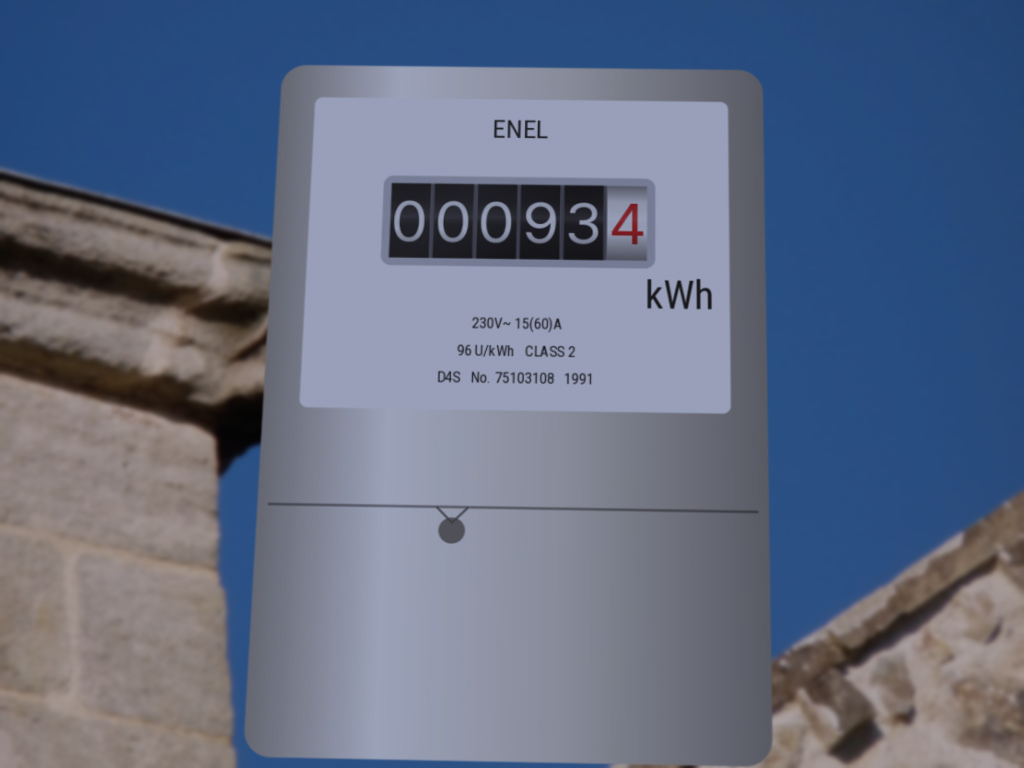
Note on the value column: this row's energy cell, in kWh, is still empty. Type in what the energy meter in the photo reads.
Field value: 93.4 kWh
